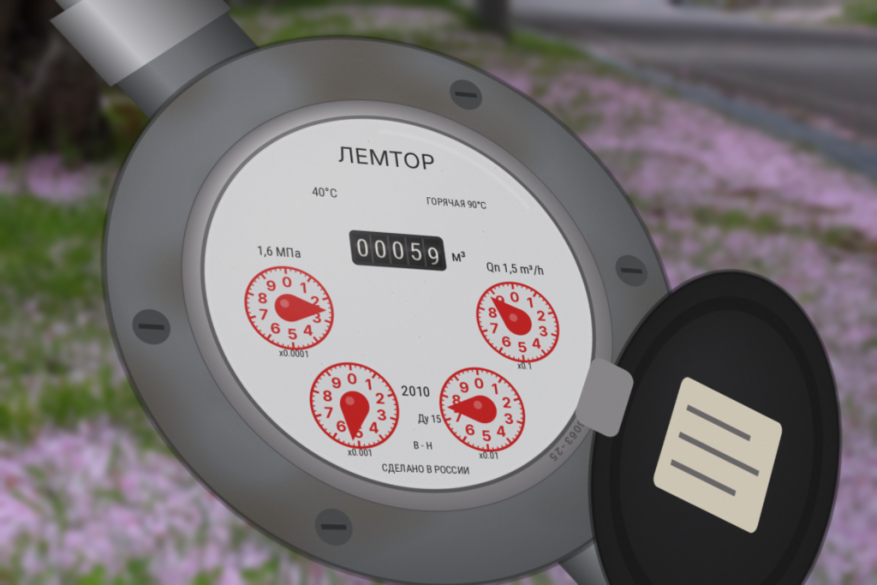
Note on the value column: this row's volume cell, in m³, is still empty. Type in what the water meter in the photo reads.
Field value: 58.8752 m³
